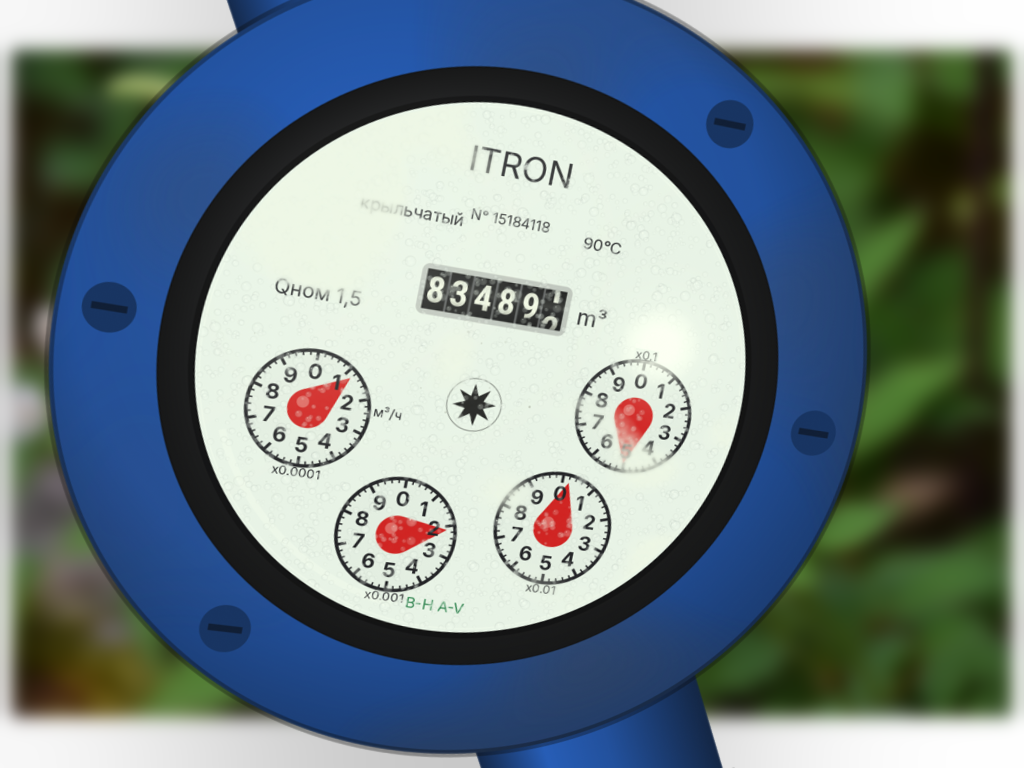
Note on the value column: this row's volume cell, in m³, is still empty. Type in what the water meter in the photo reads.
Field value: 834891.5021 m³
